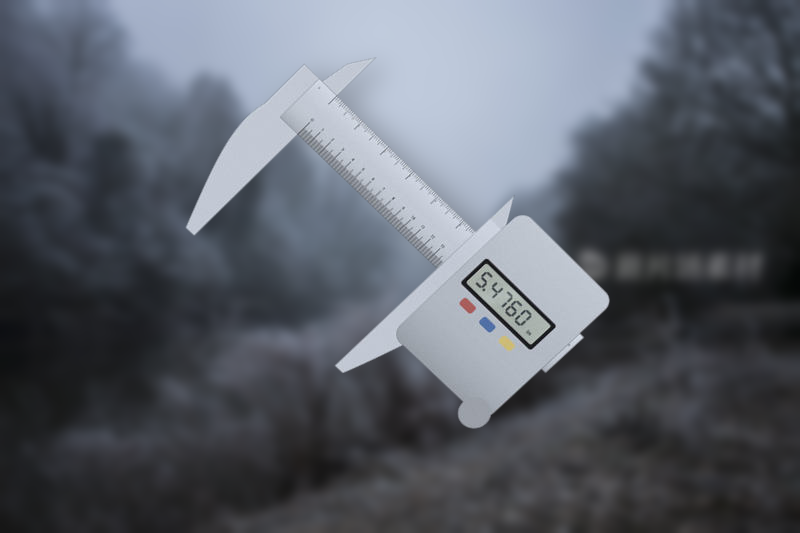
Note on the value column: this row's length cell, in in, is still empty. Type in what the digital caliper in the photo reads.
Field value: 5.4760 in
